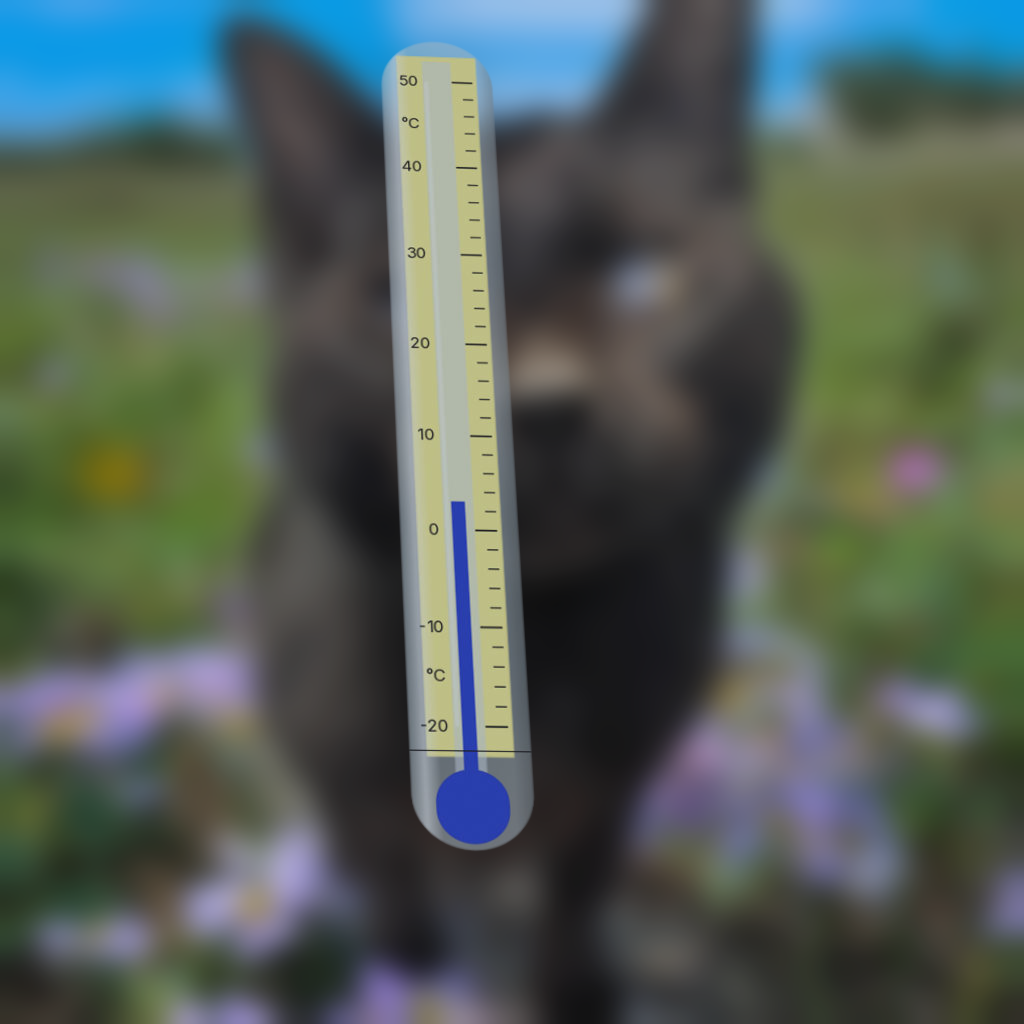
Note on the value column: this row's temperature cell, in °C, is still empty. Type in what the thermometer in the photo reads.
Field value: 3 °C
